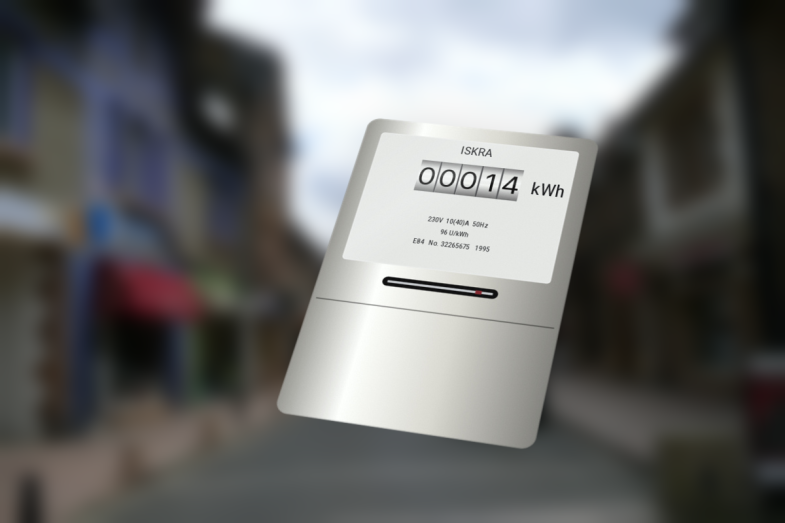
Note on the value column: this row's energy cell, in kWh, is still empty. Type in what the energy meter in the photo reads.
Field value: 14 kWh
